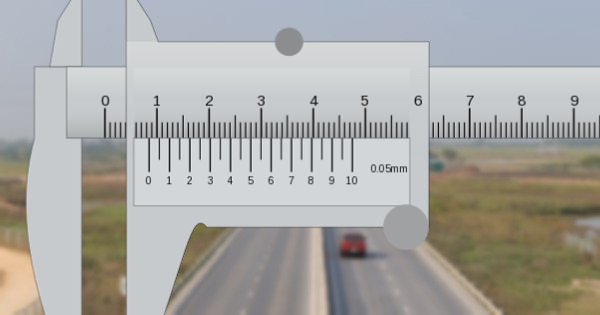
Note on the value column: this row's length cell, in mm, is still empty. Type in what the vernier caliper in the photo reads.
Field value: 8.5 mm
